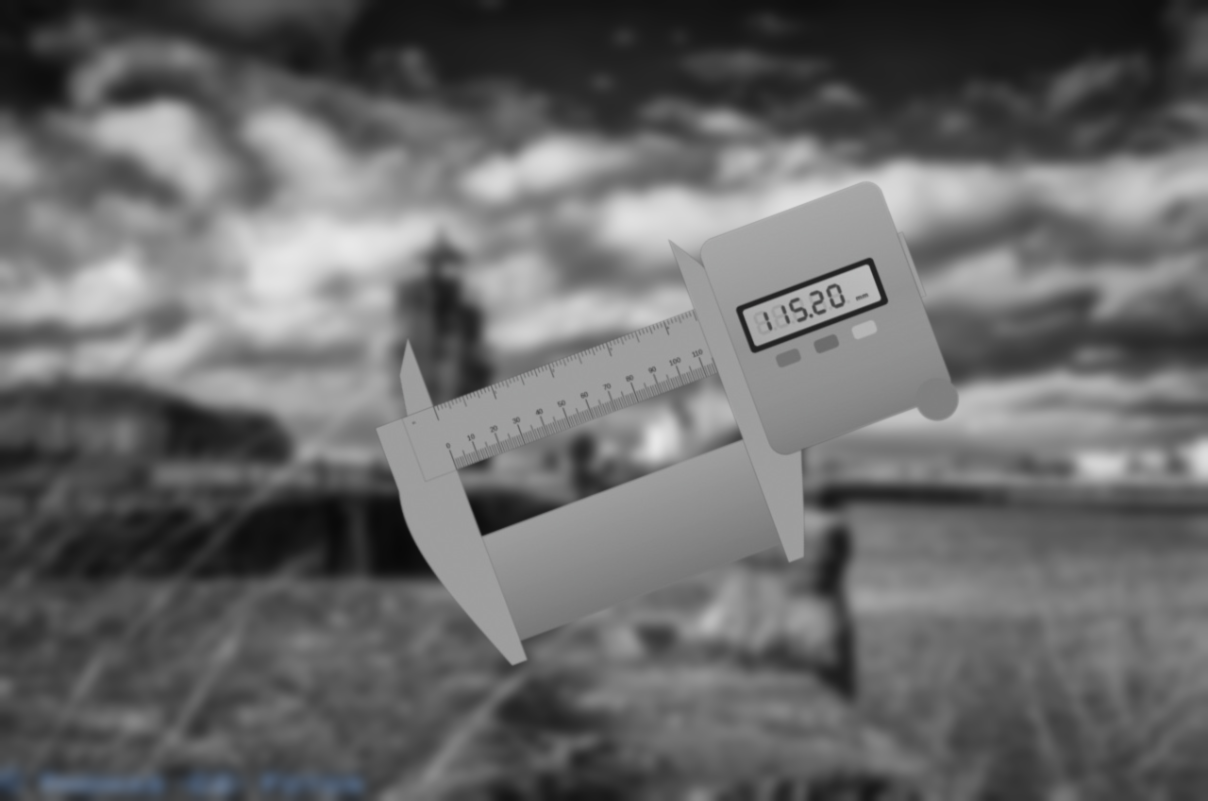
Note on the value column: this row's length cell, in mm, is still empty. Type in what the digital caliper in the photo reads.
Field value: 115.20 mm
